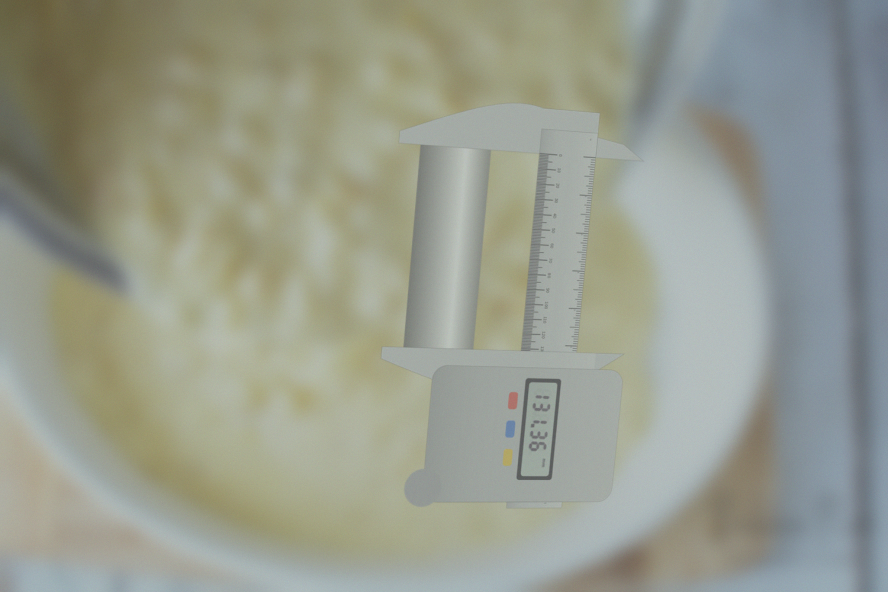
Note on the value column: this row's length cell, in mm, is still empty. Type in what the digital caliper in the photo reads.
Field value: 131.36 mm
